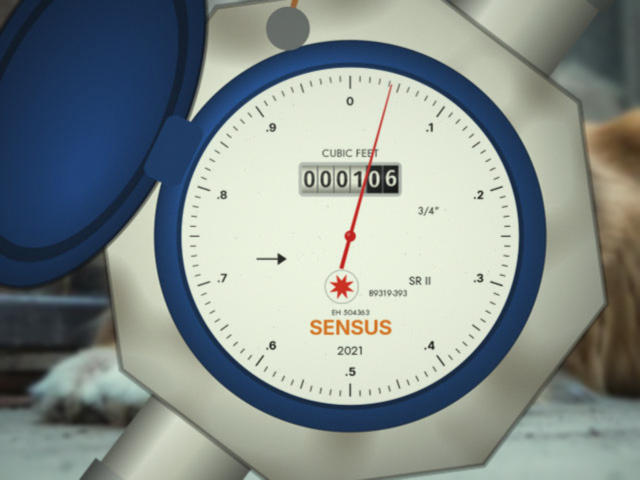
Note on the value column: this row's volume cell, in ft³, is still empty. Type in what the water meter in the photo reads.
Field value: 106.04 ft³
